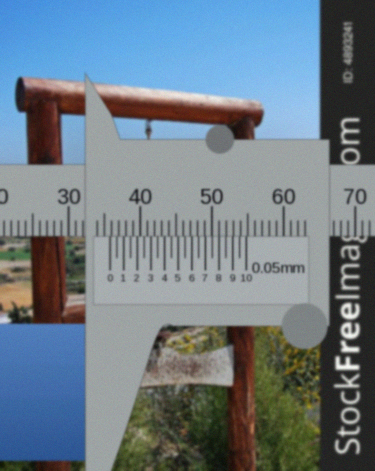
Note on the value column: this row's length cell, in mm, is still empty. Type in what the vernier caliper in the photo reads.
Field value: 35.8 mm
